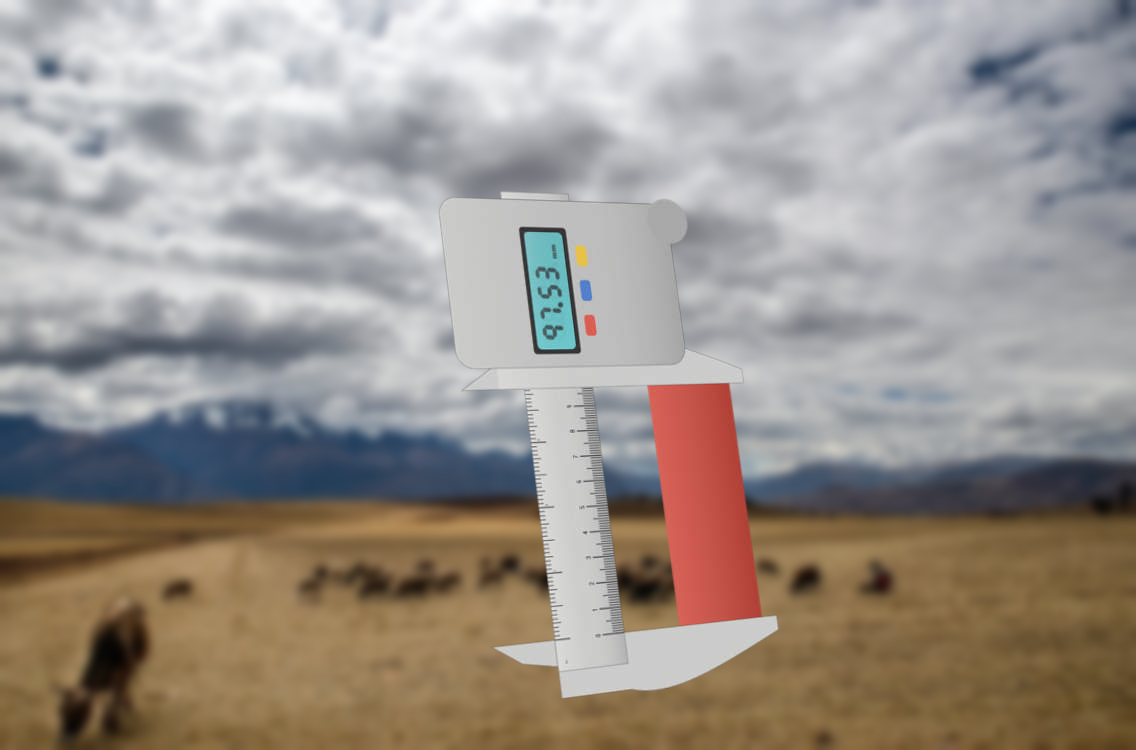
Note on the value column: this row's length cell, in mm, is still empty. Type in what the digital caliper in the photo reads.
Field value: 97.53 mm
